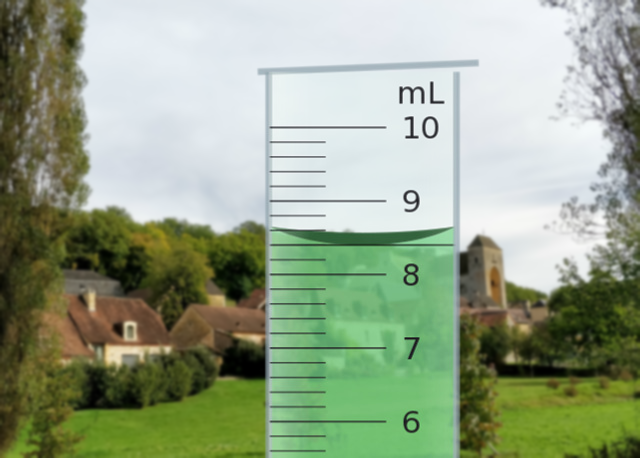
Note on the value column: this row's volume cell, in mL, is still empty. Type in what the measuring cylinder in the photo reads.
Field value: 8.4 mL
